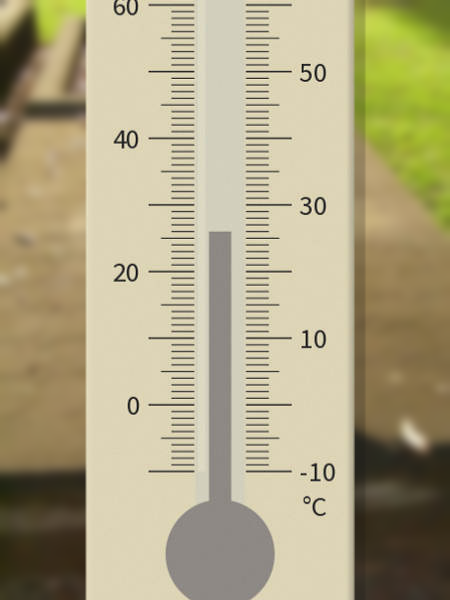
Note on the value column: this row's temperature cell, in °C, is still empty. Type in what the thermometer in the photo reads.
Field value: 26 °C
